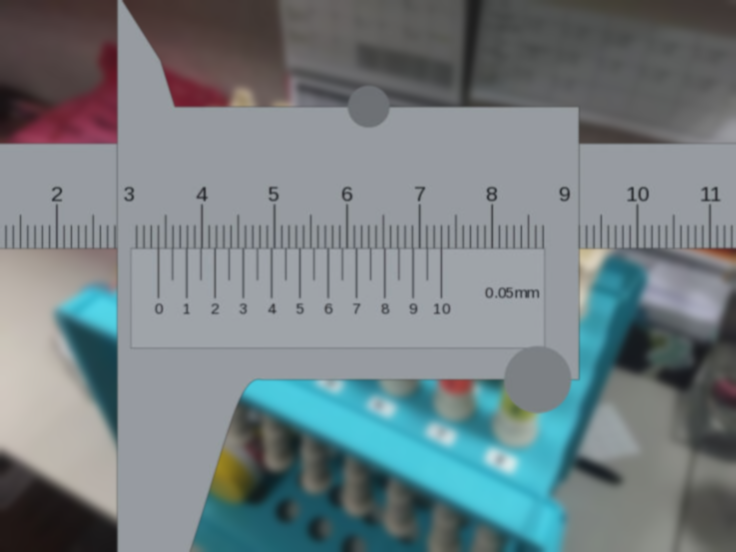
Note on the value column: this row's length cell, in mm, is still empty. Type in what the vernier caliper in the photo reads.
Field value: 34.0 mm
